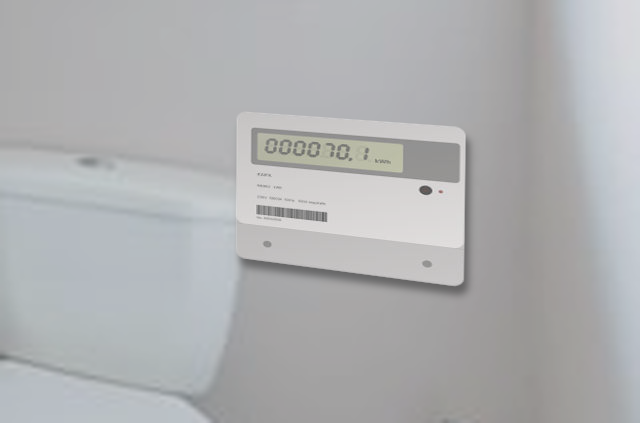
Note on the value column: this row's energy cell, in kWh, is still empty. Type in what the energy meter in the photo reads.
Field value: 70.1 kWh
